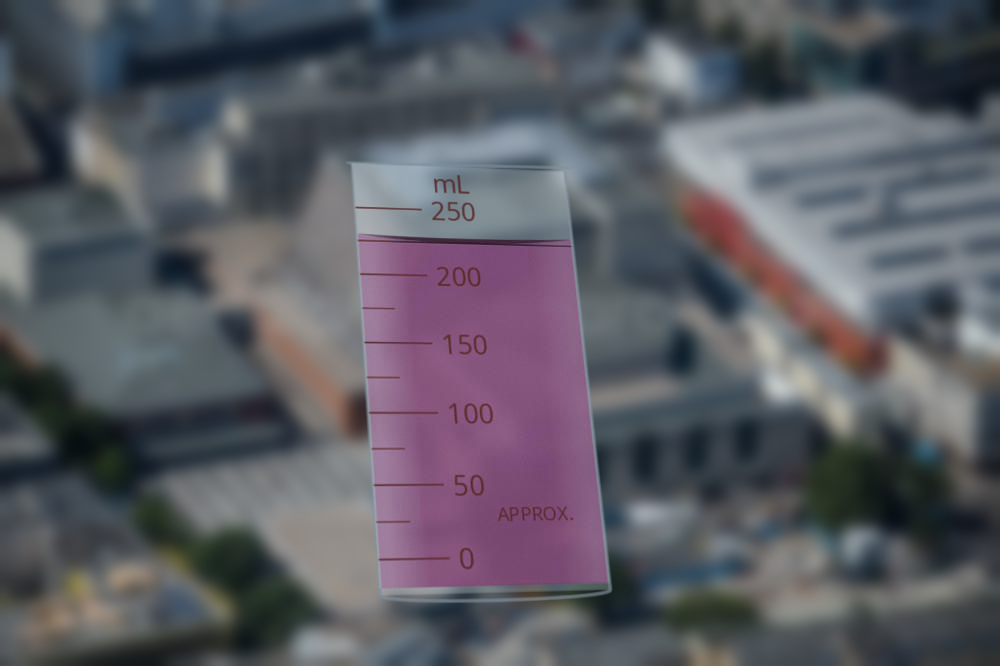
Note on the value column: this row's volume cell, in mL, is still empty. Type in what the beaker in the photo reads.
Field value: 225 mL
